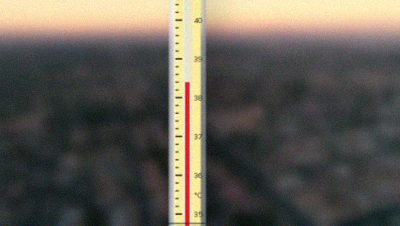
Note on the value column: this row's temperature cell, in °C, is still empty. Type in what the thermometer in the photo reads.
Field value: 38.4 °C
